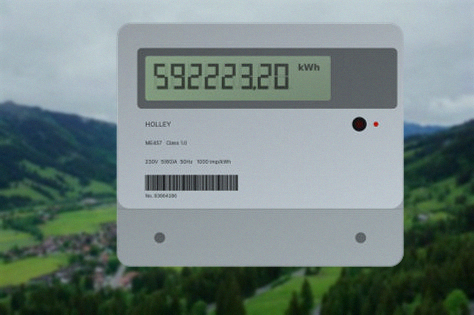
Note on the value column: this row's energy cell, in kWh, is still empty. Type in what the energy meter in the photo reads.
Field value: 592223.20 kWh
